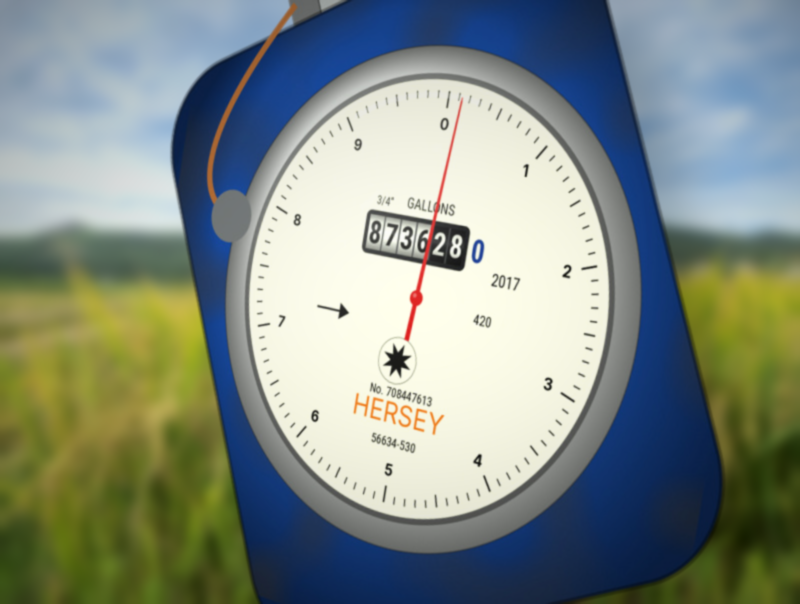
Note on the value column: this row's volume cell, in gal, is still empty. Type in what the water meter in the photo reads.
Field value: 8736280.1 gal
